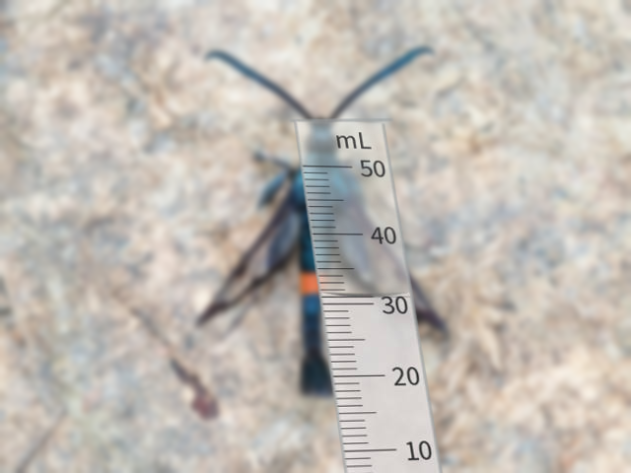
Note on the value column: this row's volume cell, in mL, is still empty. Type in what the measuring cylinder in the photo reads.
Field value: 31 mL
